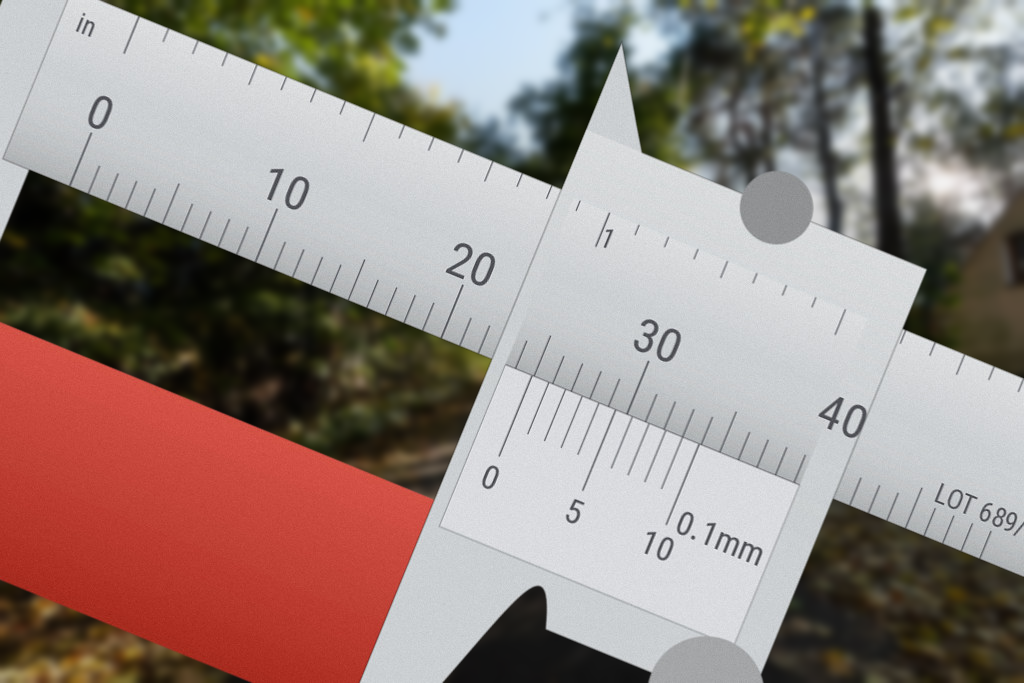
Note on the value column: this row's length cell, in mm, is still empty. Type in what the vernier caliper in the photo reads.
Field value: 24.9 mm
